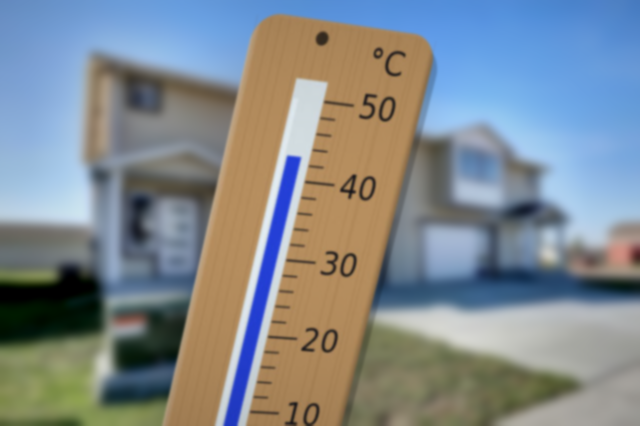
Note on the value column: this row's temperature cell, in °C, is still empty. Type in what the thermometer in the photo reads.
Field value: 43 °C
